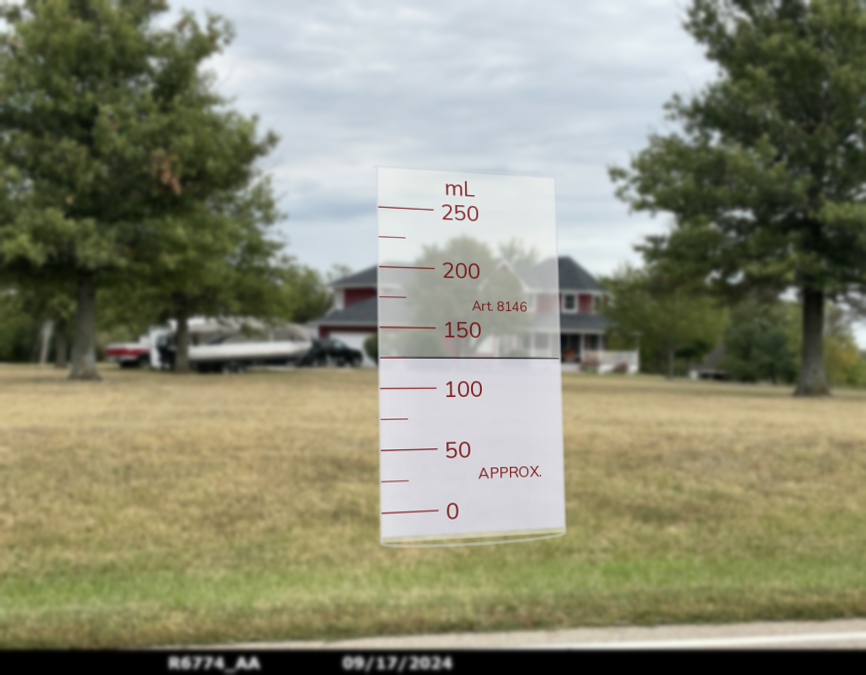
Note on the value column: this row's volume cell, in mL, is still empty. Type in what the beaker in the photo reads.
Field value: 125 mL
